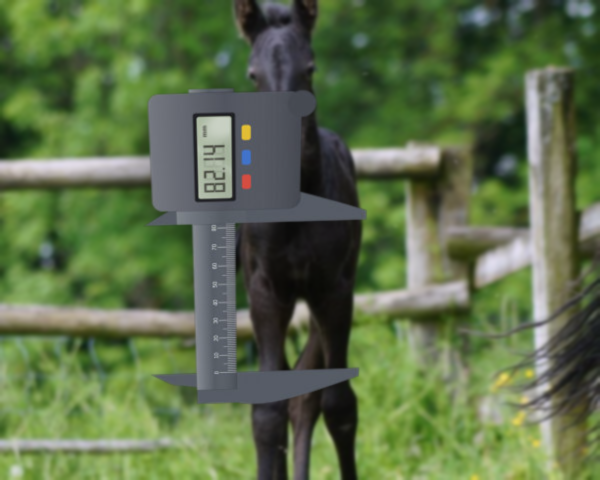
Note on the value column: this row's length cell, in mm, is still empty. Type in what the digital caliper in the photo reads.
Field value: 82.14 mm
